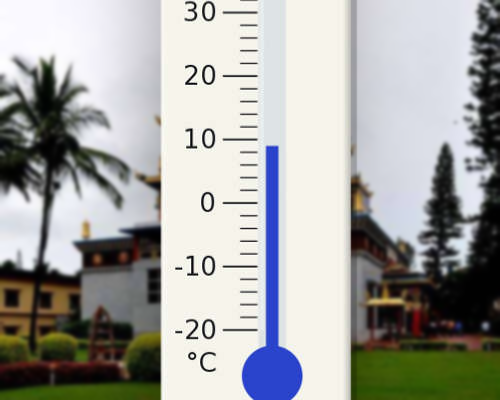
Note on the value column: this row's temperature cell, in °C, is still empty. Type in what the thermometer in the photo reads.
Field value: 9 °C
